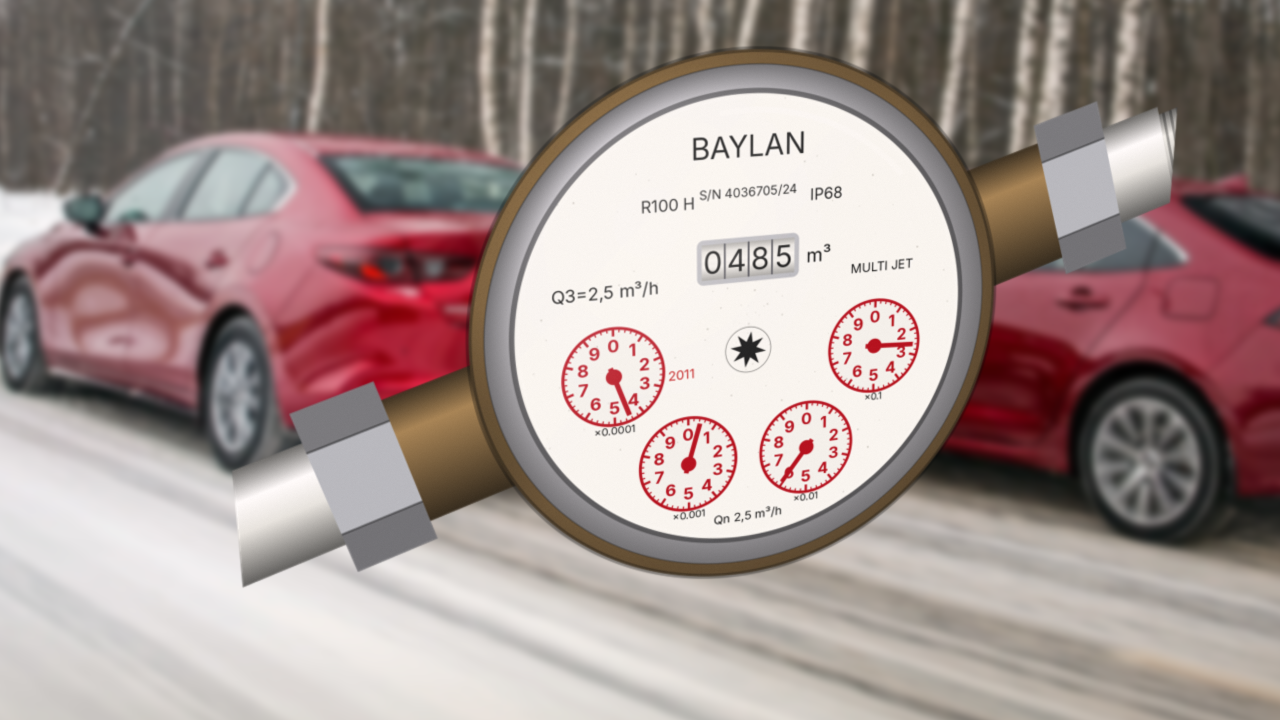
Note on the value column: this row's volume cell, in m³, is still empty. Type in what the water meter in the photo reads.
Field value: 485.2604 m³
